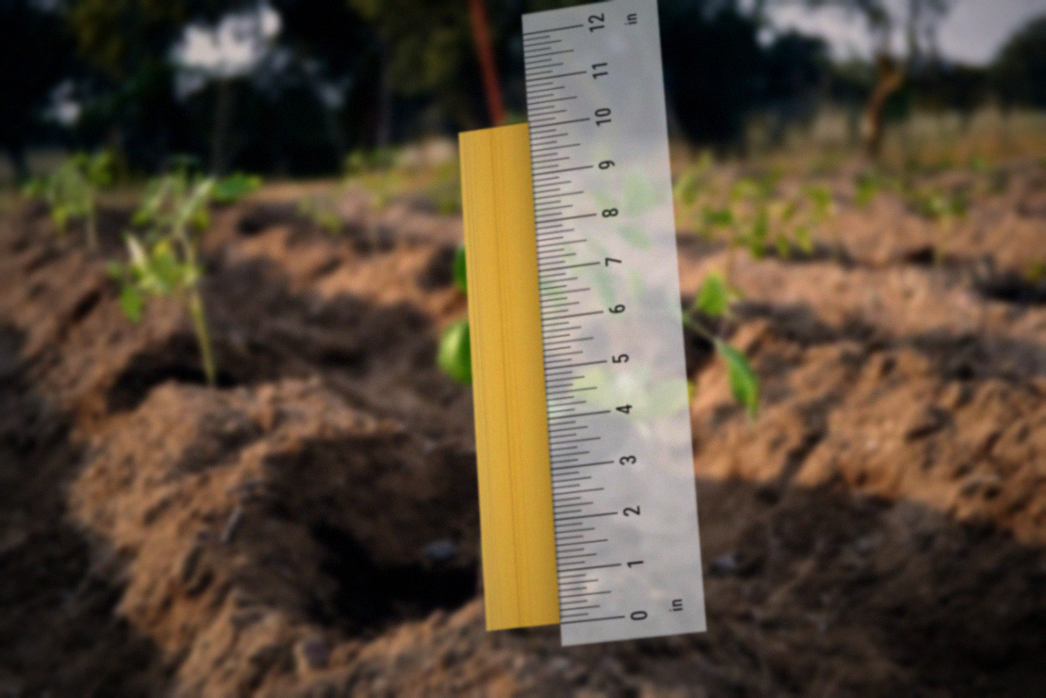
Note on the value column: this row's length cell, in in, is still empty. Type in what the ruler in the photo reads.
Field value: 10.125 in
